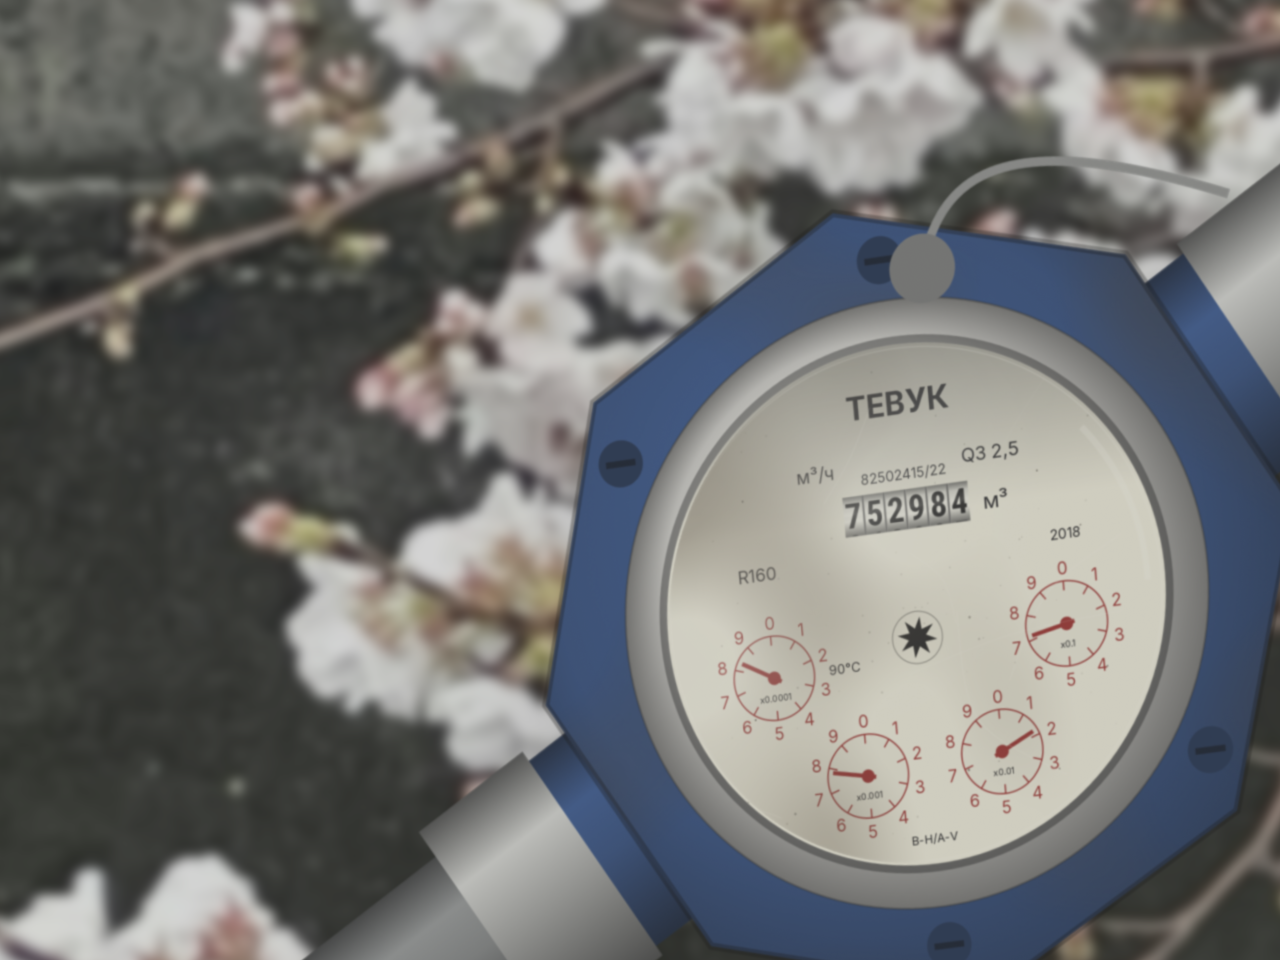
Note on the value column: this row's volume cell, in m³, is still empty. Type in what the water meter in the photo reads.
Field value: 752984.7178 m³
